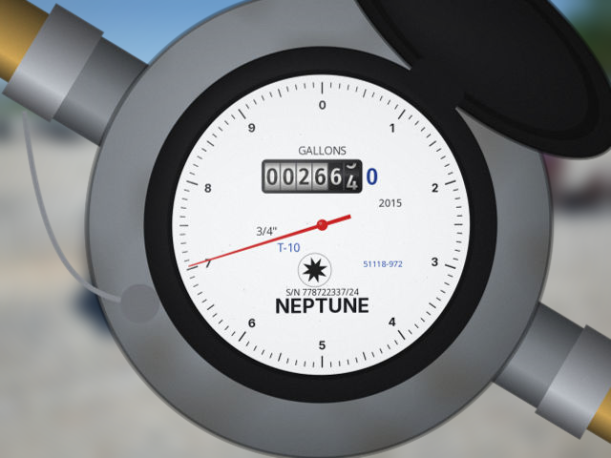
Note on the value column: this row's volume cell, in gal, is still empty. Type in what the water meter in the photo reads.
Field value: 26637.0 gal
